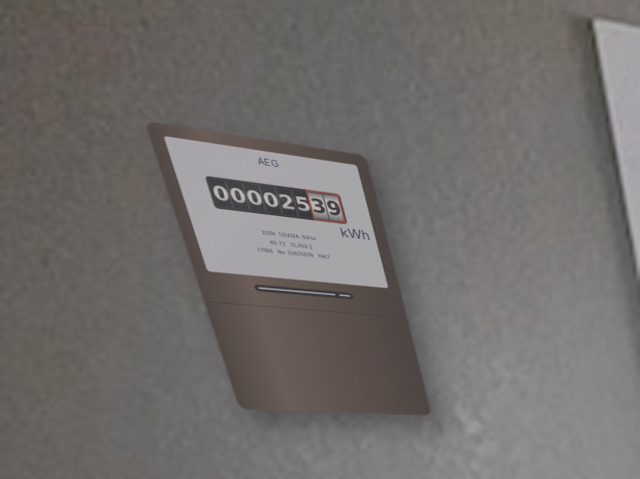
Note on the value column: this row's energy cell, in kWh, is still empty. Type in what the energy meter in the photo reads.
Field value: 25.39 kWh
